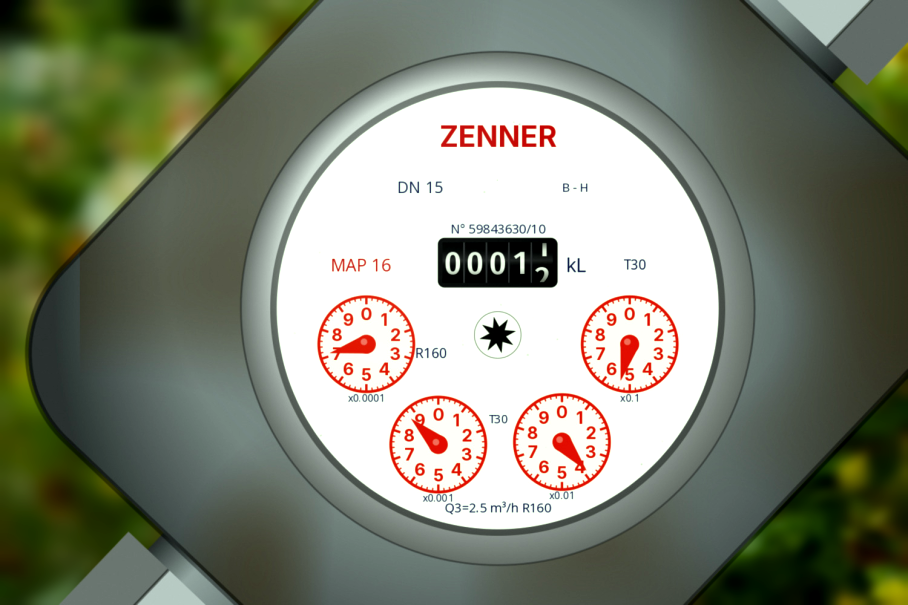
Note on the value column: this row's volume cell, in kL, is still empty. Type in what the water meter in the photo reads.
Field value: 11.5387 kL
